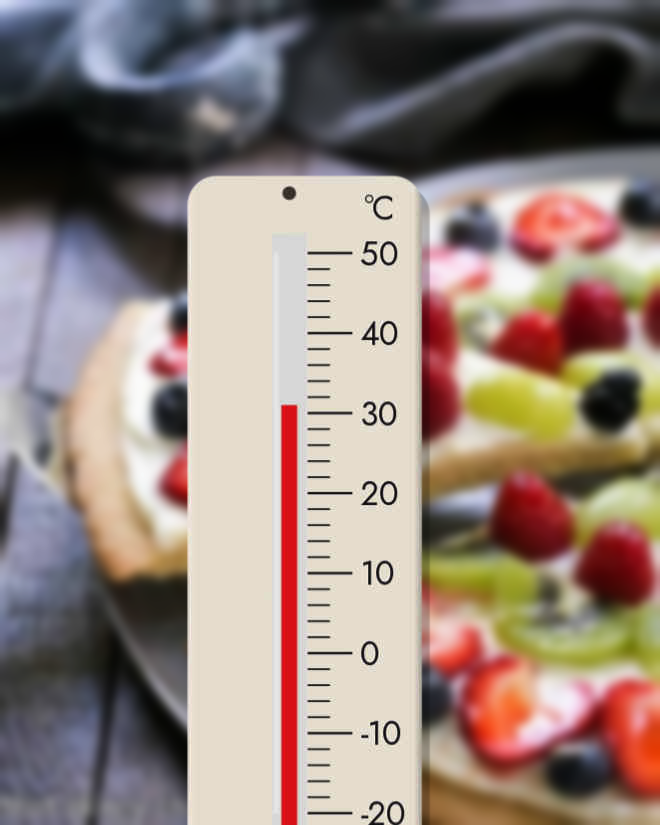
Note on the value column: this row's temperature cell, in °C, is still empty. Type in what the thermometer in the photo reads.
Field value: 31 °C
